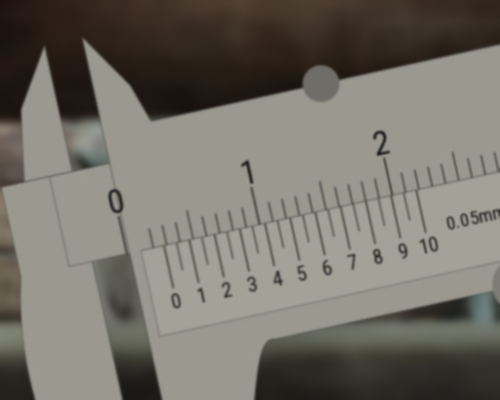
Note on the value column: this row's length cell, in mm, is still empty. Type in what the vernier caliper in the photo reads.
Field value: 2.8 mm
